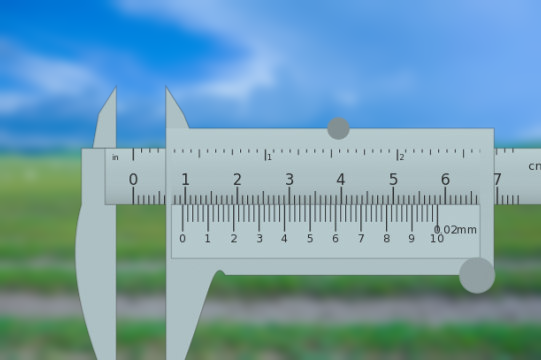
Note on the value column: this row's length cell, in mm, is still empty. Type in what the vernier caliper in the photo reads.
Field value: 9.5 mm
